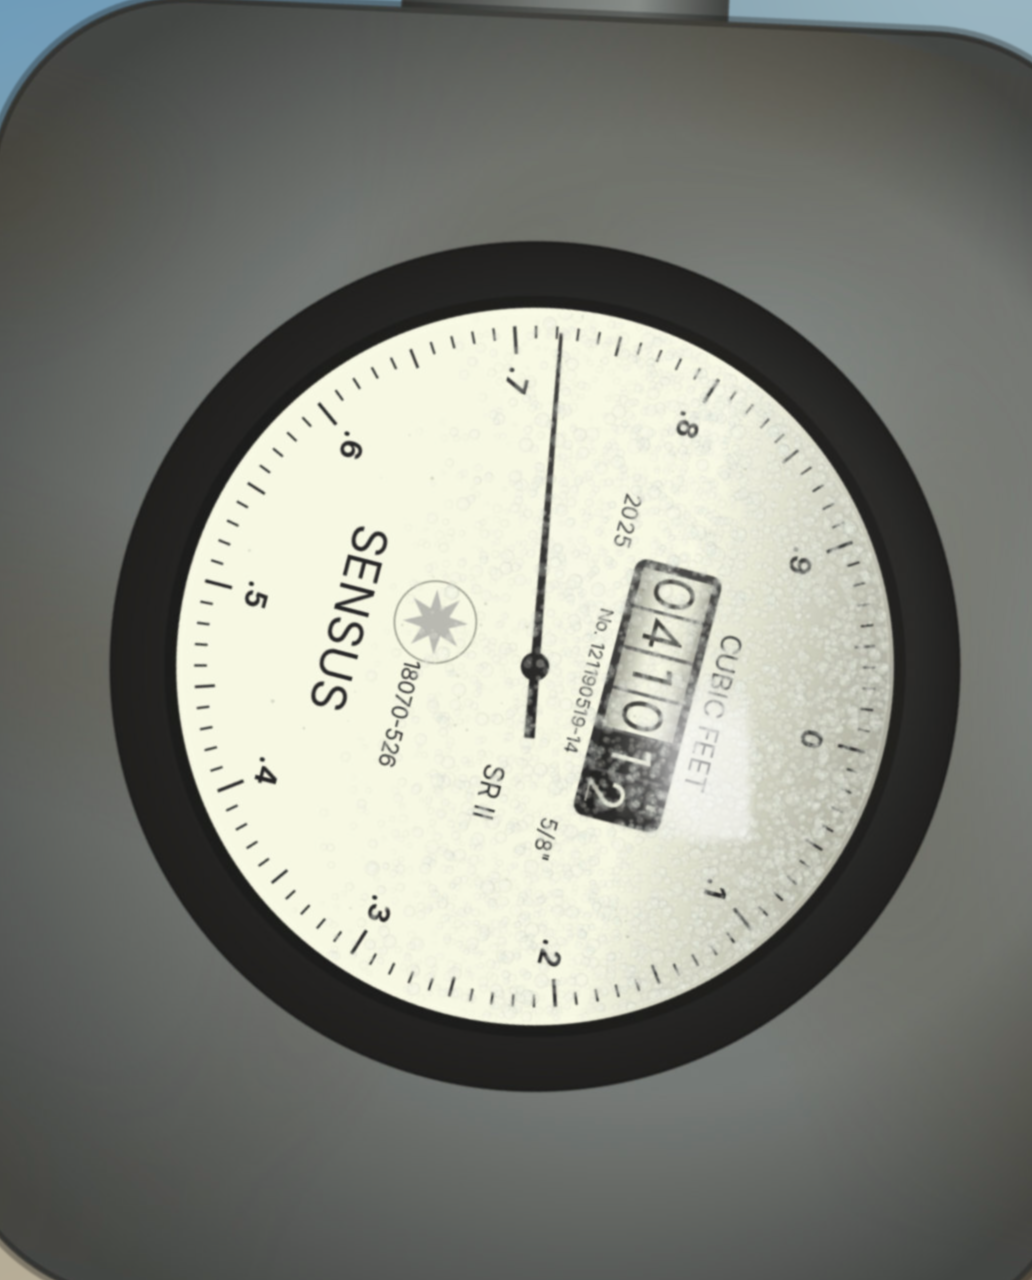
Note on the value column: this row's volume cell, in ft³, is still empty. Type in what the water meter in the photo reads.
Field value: 41011.72 ft³
